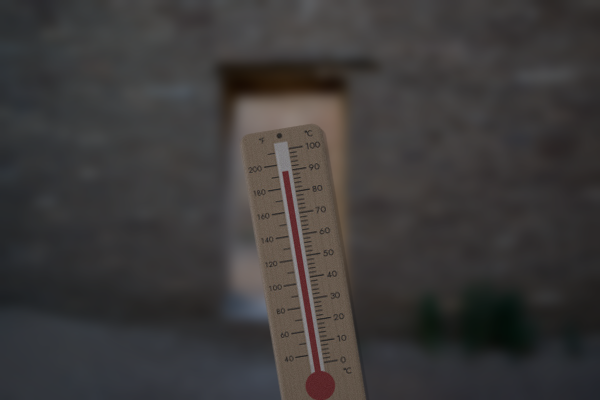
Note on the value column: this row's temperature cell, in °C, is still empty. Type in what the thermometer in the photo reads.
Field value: 90 °C
